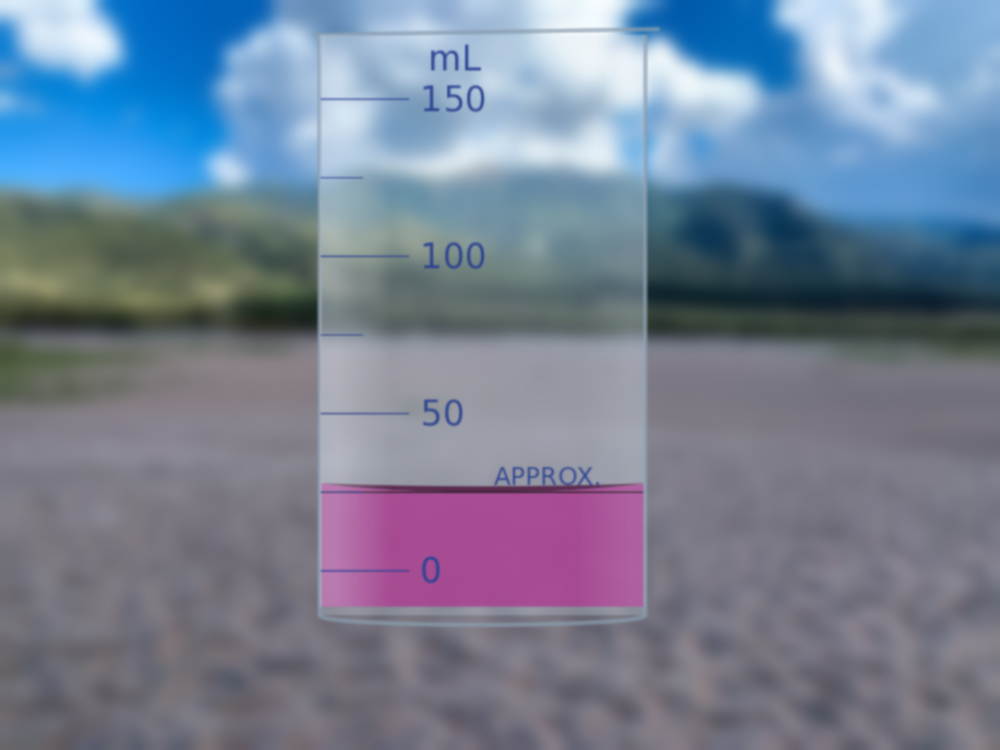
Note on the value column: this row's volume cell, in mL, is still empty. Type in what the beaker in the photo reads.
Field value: 25 mL
